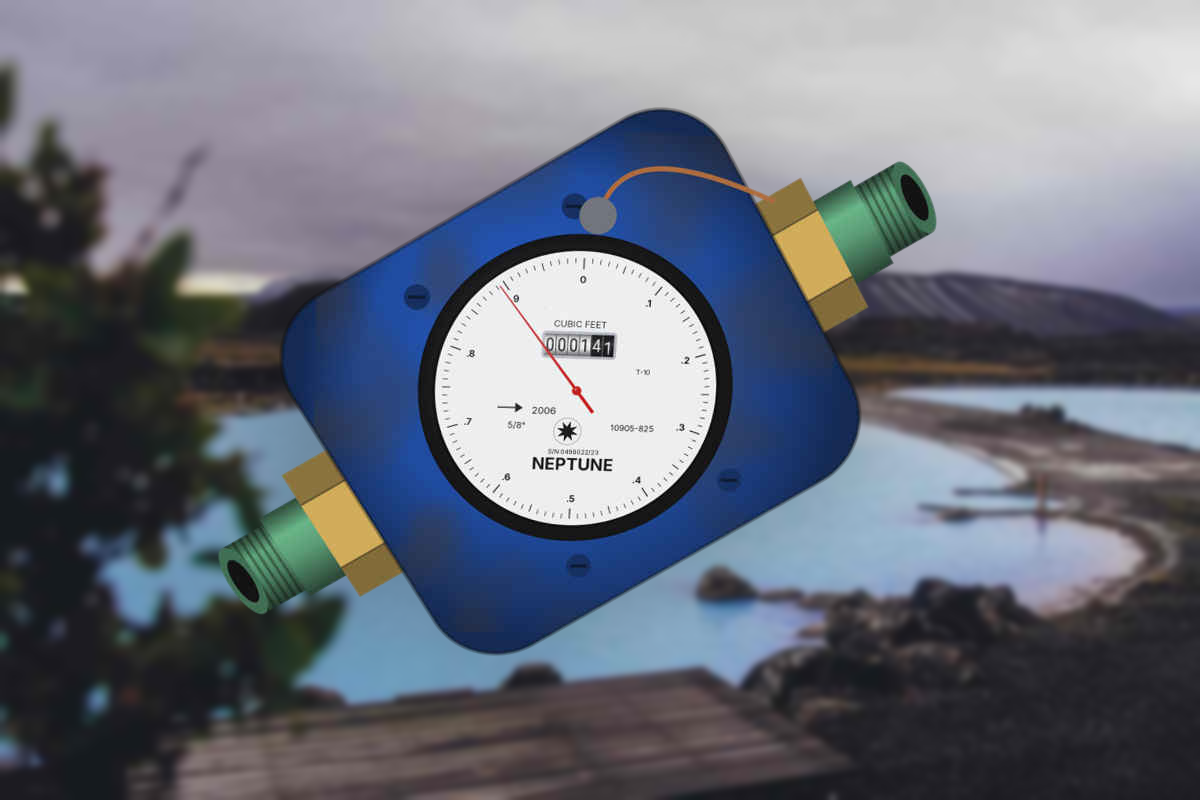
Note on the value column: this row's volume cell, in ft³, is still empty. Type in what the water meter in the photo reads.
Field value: 140.89 ft³
